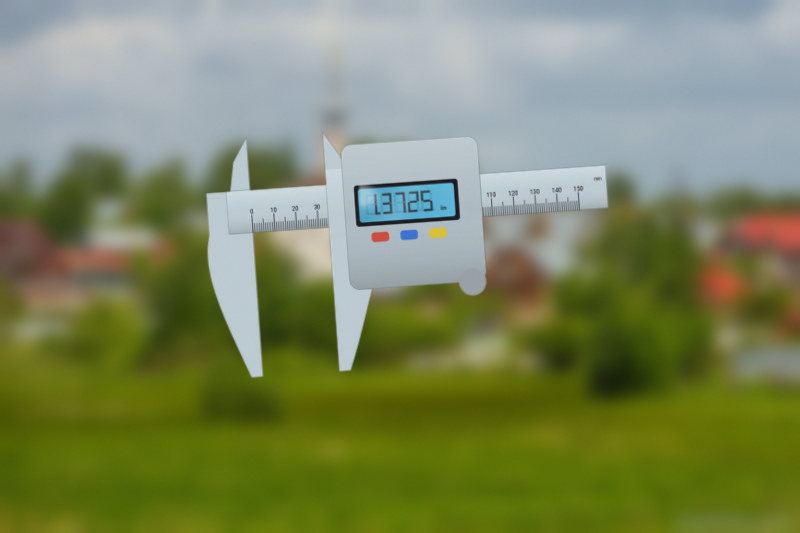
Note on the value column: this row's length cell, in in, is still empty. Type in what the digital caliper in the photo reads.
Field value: 1.3725 in
